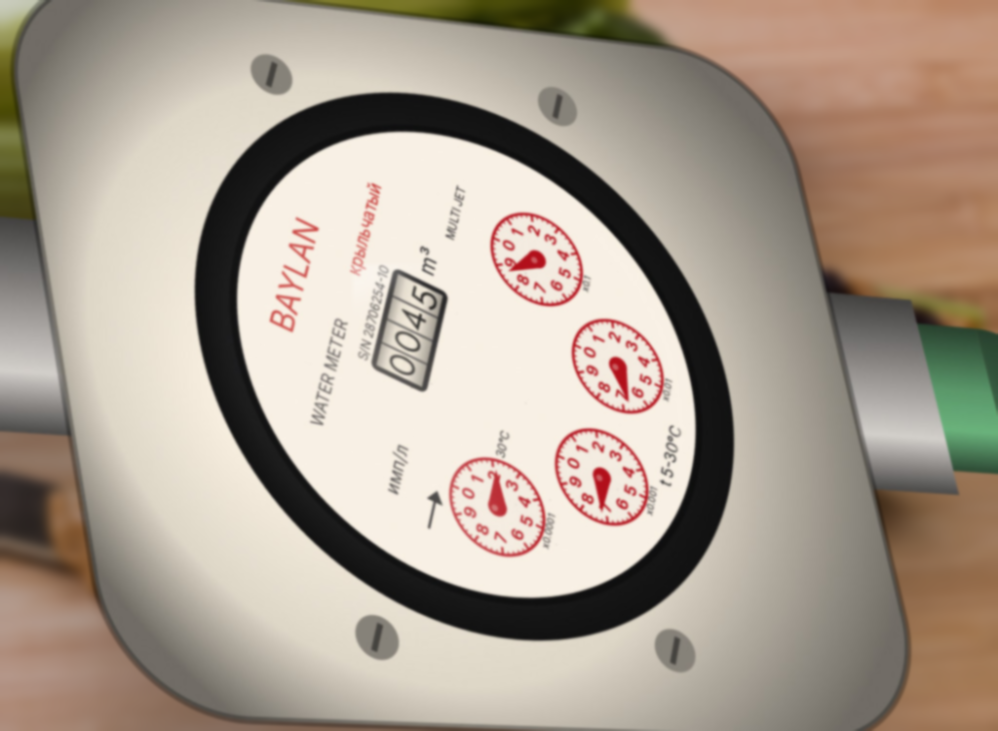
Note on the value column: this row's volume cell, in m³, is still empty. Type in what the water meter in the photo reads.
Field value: 44.8672 m³
